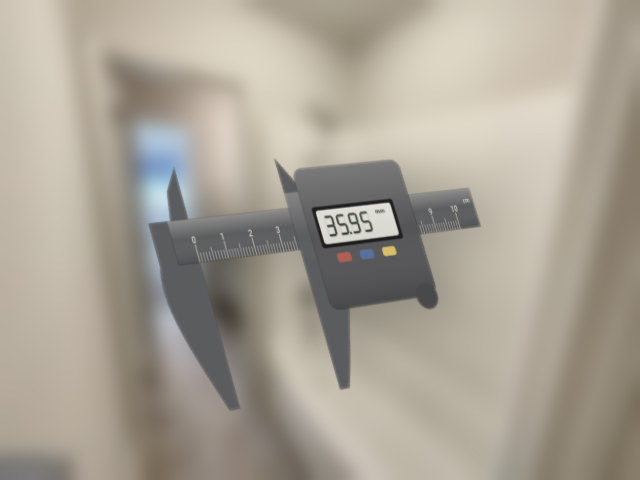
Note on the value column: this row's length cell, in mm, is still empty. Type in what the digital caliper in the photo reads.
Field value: 35.95 mm
